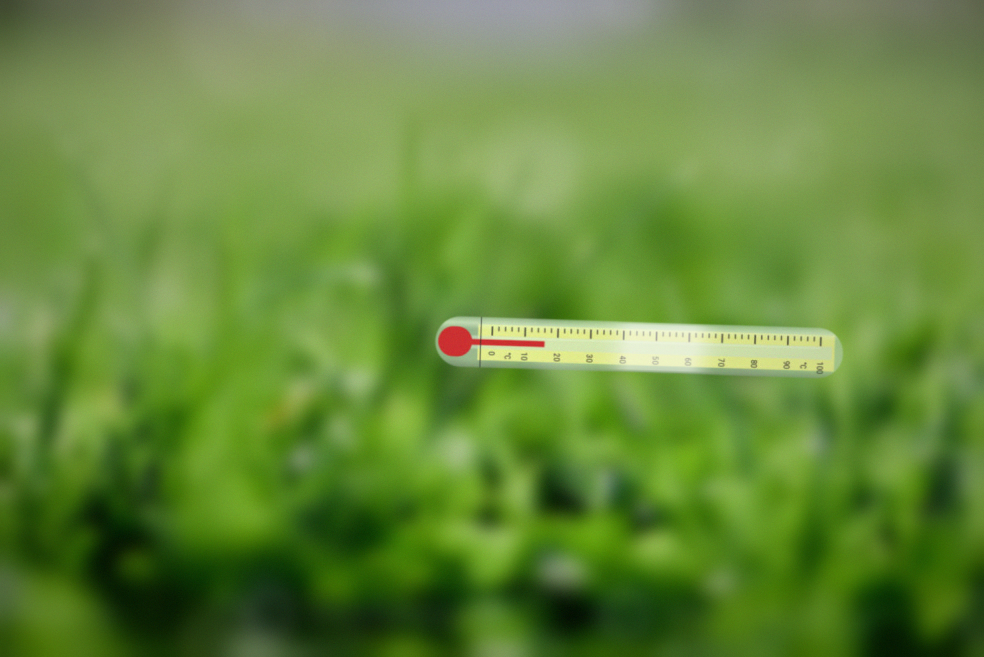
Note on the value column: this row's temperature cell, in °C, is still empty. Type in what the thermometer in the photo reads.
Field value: 16 °C
